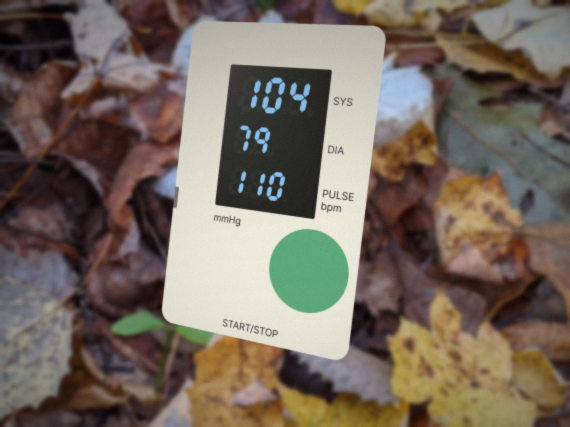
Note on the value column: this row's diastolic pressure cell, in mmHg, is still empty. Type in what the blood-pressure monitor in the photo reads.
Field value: 79 mmHg
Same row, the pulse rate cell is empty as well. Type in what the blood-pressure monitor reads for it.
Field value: 110 bpm
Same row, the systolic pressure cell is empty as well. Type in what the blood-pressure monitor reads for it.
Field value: 104 mmHg
